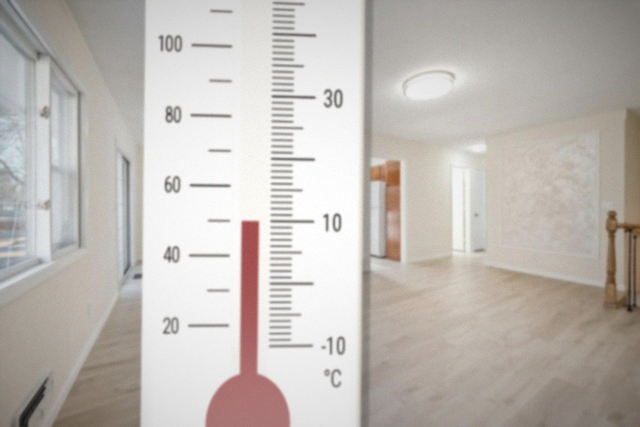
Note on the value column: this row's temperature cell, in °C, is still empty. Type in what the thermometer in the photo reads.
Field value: 10 °C
